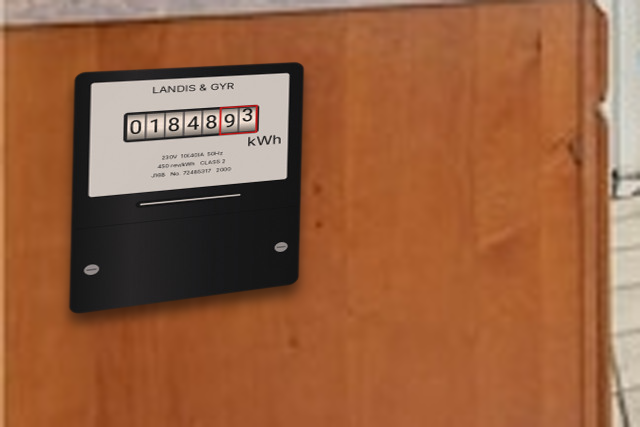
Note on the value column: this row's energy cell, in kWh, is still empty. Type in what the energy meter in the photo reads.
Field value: 1848.93 kWh
